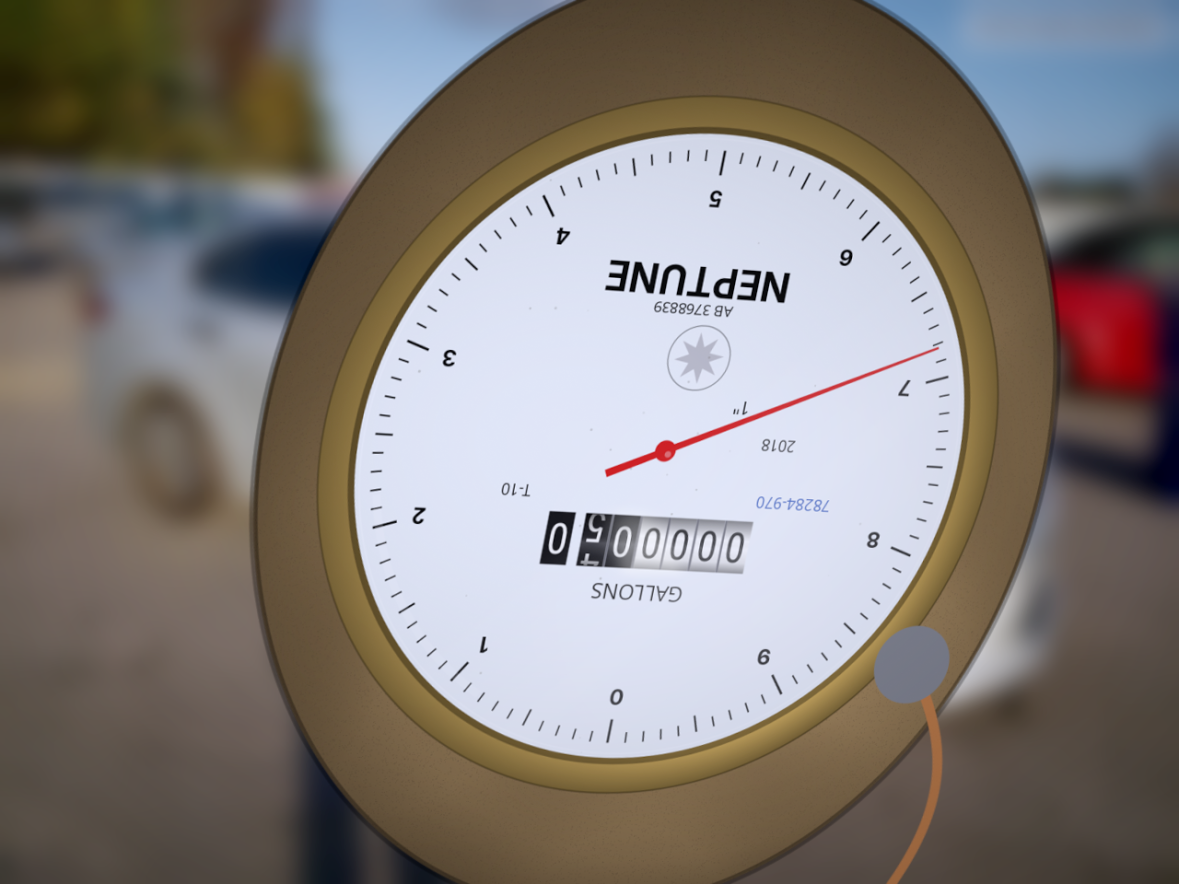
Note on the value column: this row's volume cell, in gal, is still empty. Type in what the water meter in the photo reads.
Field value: 46.8 gal
